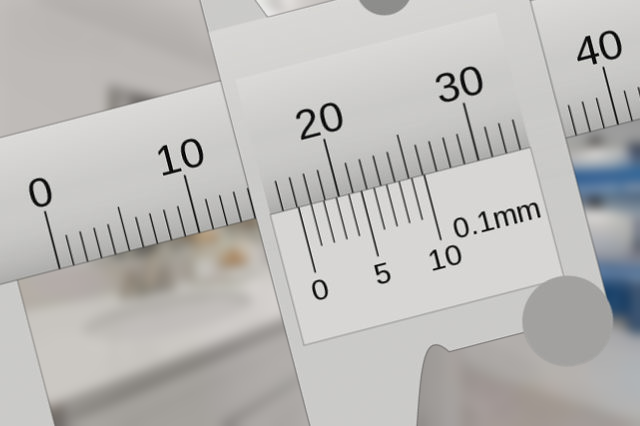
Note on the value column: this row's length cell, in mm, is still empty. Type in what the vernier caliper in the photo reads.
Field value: 17.1 mm
